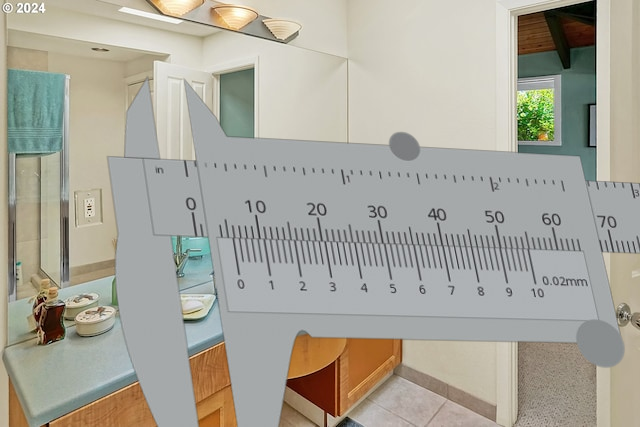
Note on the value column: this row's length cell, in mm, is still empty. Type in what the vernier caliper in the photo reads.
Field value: 5.8 mm
